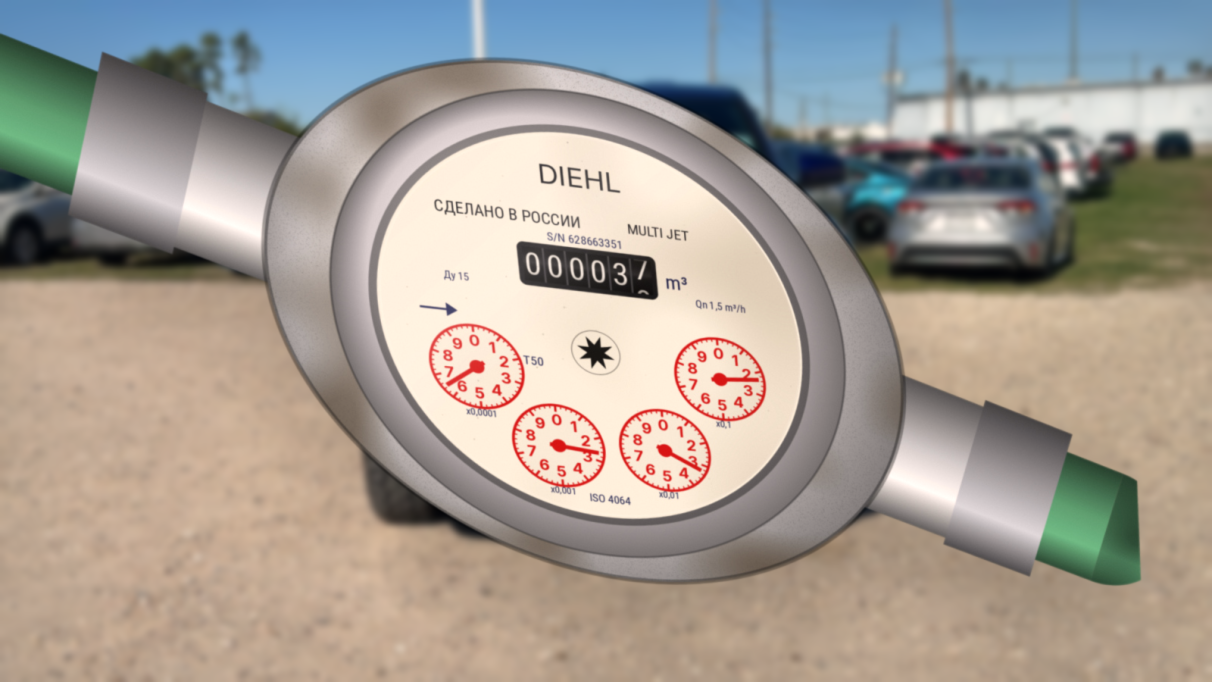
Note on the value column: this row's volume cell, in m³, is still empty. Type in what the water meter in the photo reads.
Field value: 37.2326 m³
